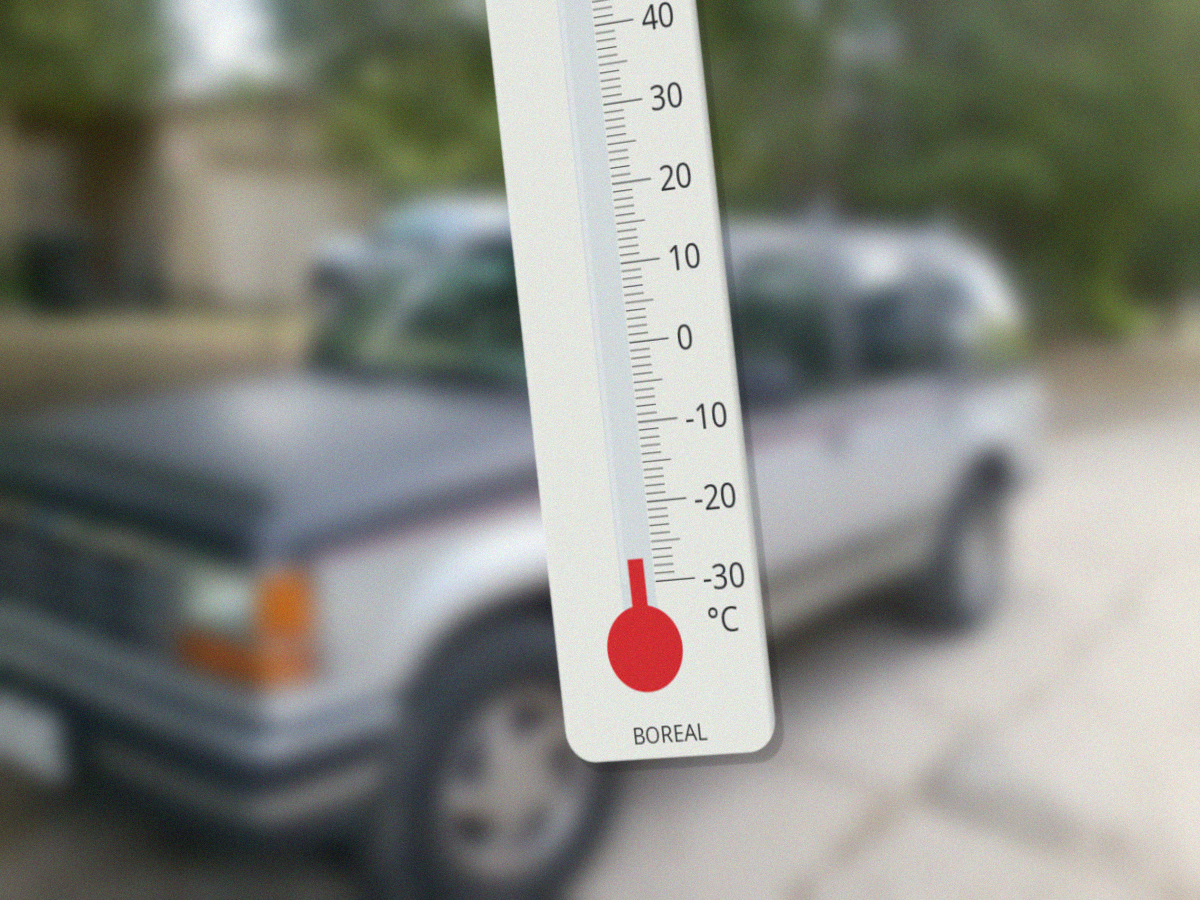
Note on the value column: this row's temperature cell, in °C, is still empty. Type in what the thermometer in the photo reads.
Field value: -27 °C
